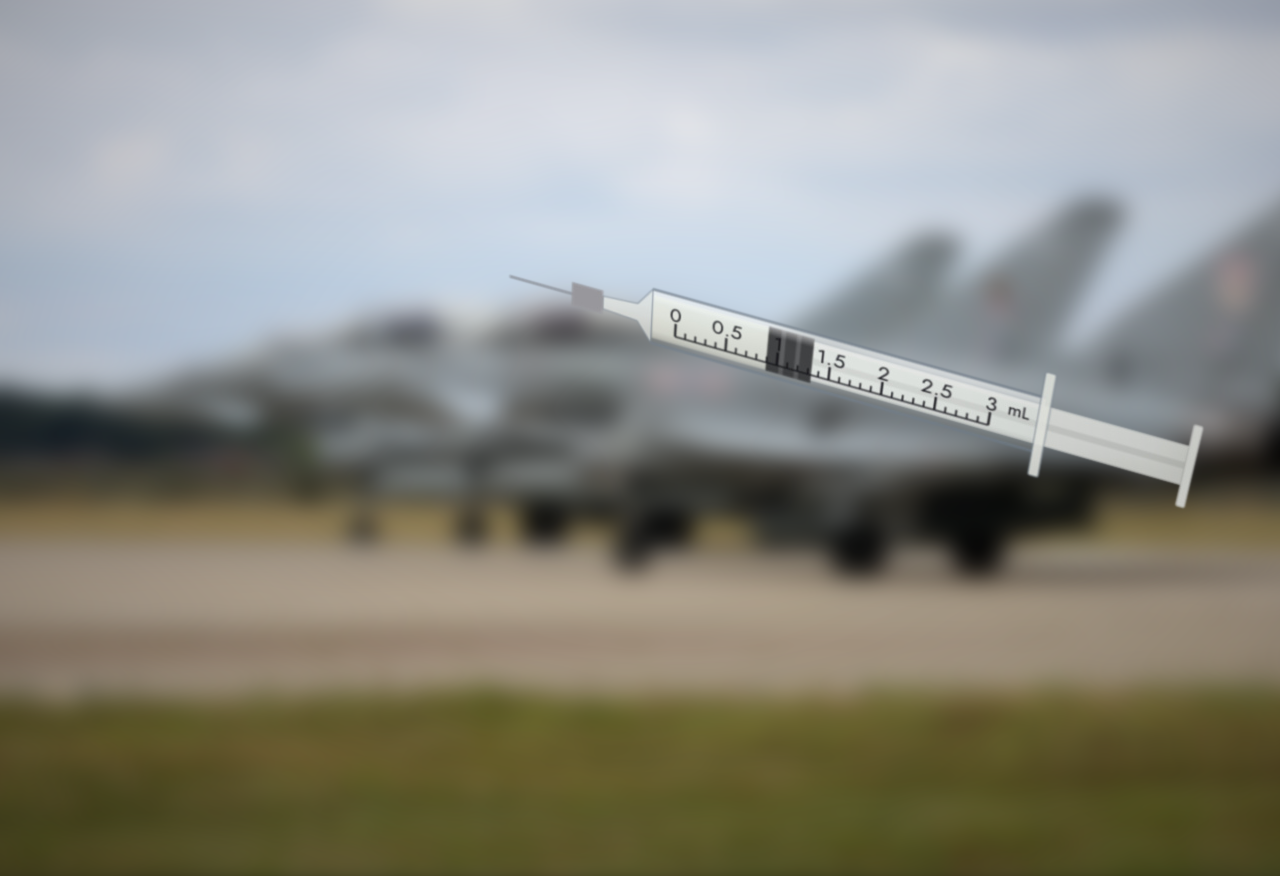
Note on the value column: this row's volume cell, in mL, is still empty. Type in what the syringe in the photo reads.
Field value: 0.9 mL
